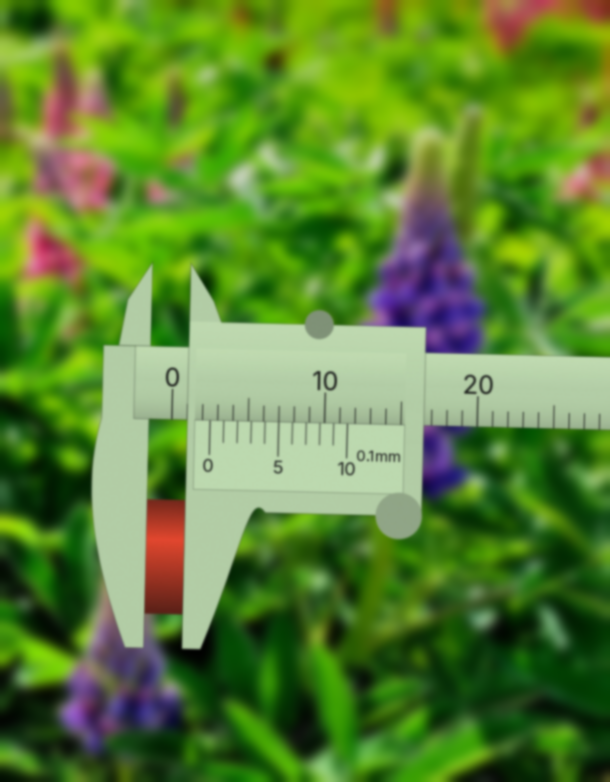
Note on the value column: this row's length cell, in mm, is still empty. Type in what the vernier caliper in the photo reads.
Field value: 2.5 mm
